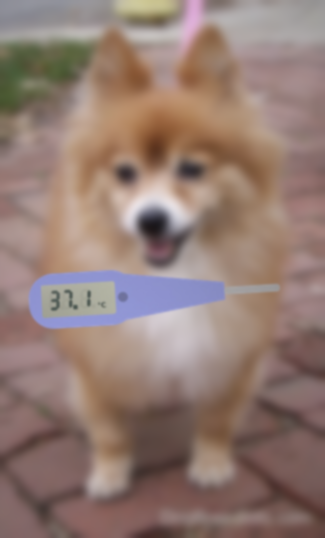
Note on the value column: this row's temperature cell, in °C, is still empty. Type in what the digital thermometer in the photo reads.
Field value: 37.1 °C
